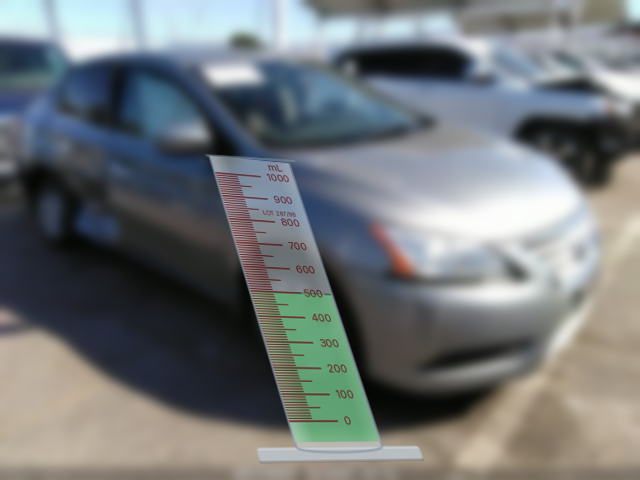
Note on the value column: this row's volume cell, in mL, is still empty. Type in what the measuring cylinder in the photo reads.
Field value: 500 mL
